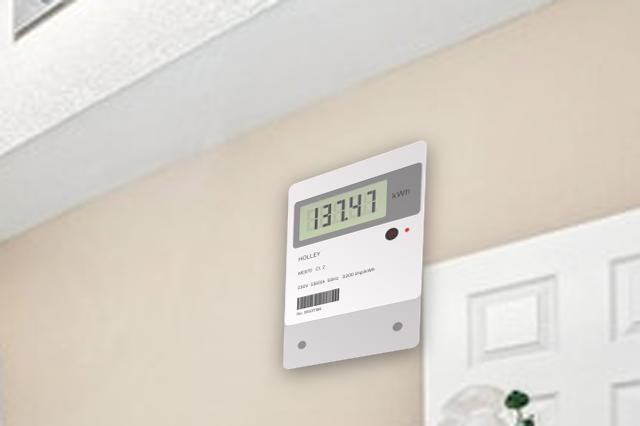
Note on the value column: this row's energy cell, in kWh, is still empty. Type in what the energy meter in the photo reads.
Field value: 137.47 kWh
